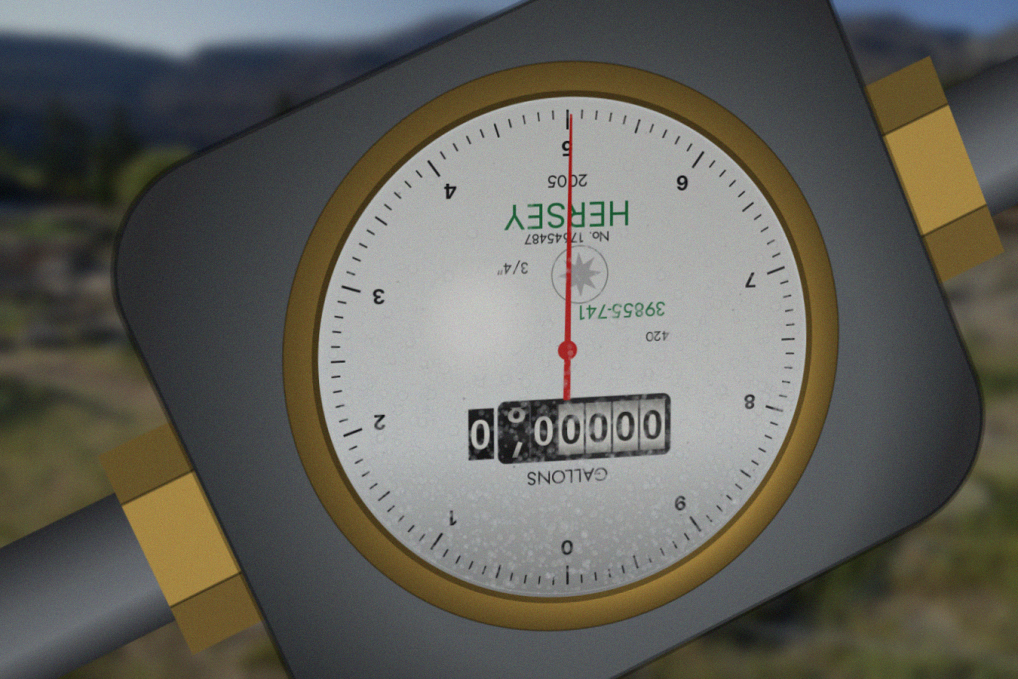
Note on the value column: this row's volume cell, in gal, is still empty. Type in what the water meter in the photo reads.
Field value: 75.0 gal
